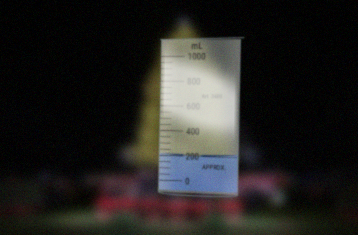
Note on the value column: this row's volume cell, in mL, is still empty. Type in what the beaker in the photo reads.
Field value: 200 mL
